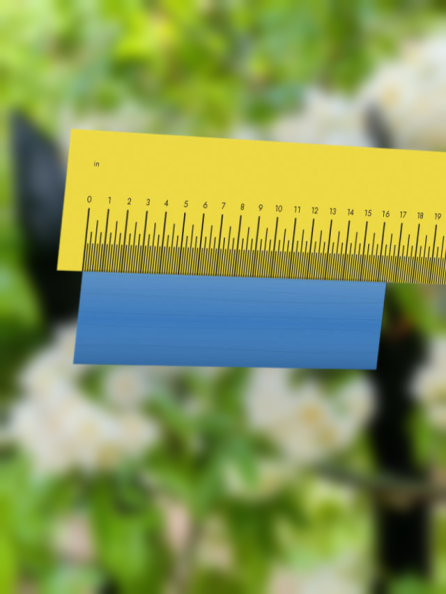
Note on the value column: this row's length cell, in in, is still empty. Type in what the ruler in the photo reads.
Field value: 16.5 in
